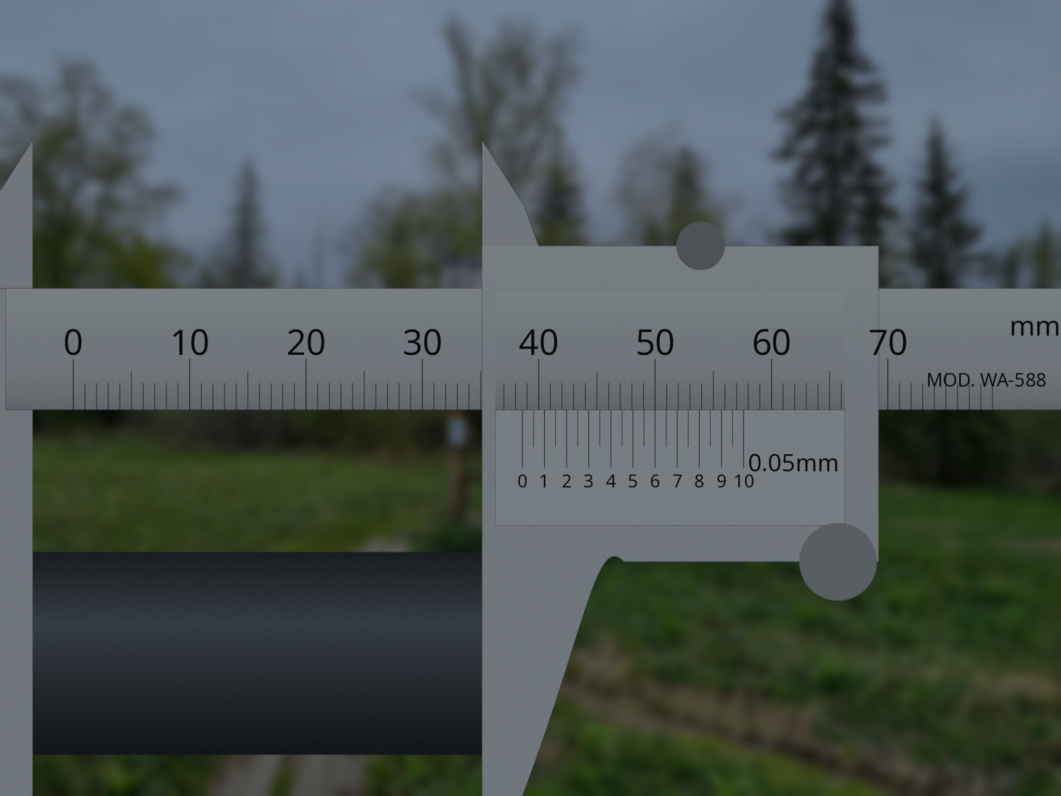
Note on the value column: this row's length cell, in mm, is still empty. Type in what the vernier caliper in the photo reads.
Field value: 38.6 mm
